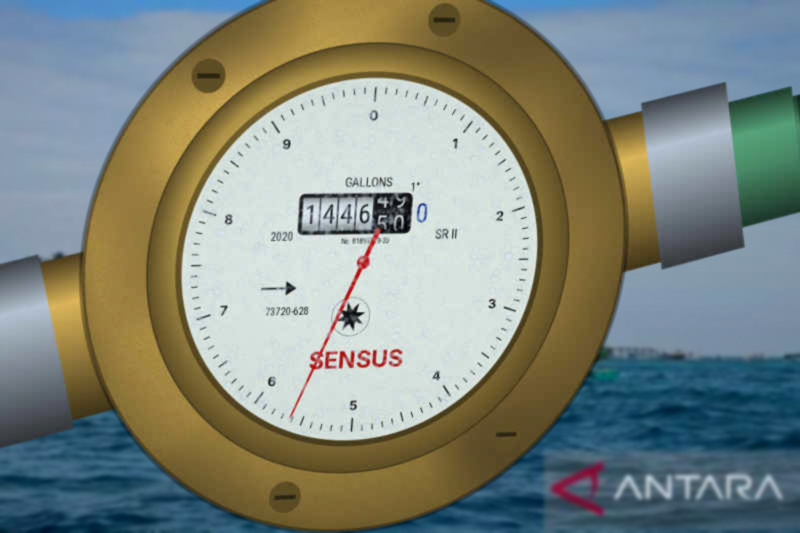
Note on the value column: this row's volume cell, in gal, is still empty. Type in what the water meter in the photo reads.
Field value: 1446495.6 gal
